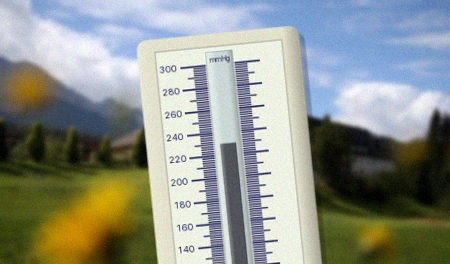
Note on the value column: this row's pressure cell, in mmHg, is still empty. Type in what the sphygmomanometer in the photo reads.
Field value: 230 mmHg
